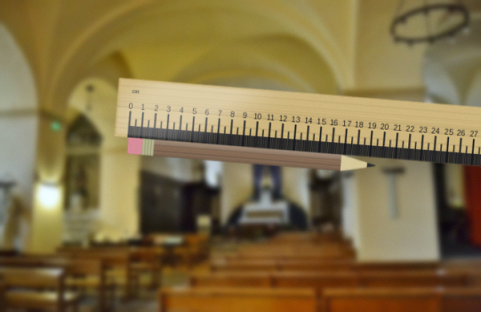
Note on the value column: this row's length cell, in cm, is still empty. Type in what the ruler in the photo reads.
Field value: 19.5 cm
